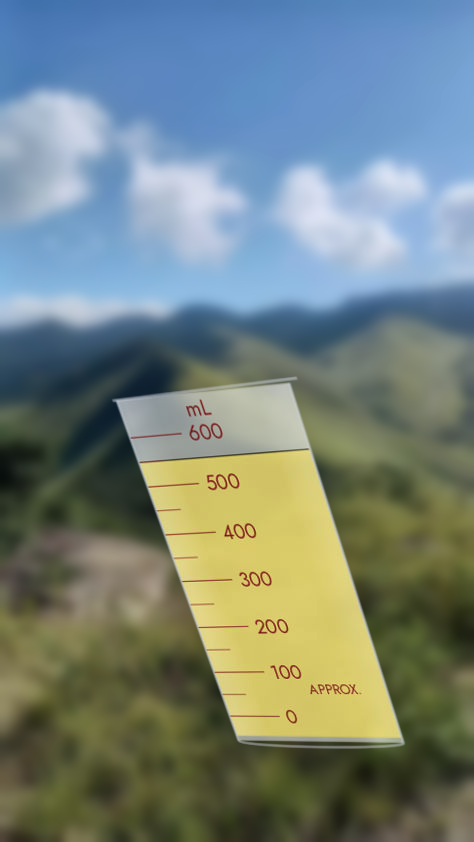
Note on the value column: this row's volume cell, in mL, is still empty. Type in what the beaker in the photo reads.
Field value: 550 mL
